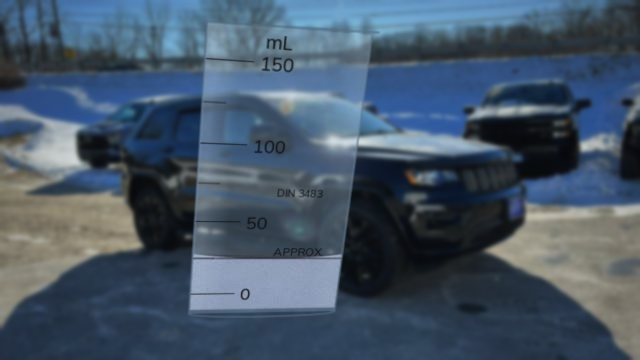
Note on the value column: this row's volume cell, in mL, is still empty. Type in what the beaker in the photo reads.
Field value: 25 mL
